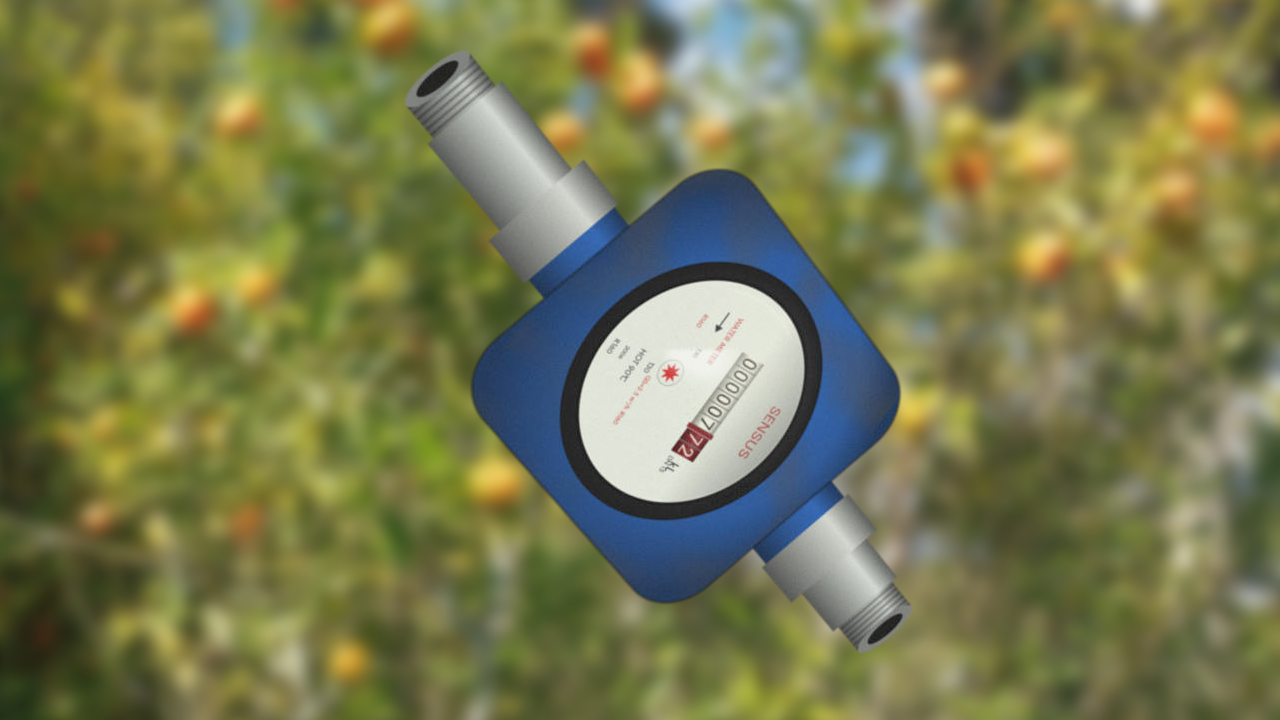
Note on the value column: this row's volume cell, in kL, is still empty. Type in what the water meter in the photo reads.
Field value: 7.72 kL
